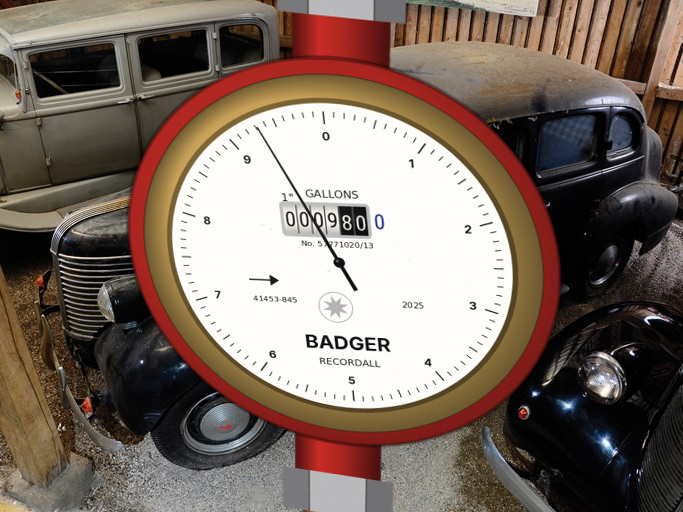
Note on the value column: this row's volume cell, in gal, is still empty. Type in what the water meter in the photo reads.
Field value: 9799.3 gal
